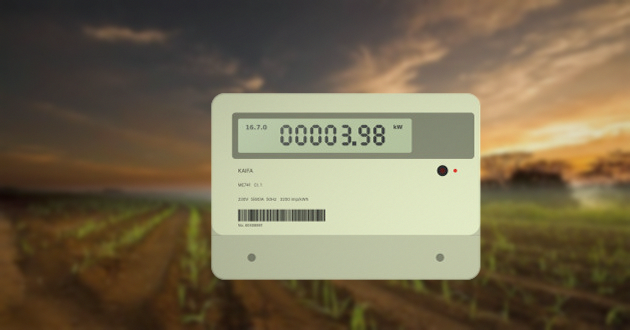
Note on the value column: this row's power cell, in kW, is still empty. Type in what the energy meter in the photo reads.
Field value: 3.98 kW
